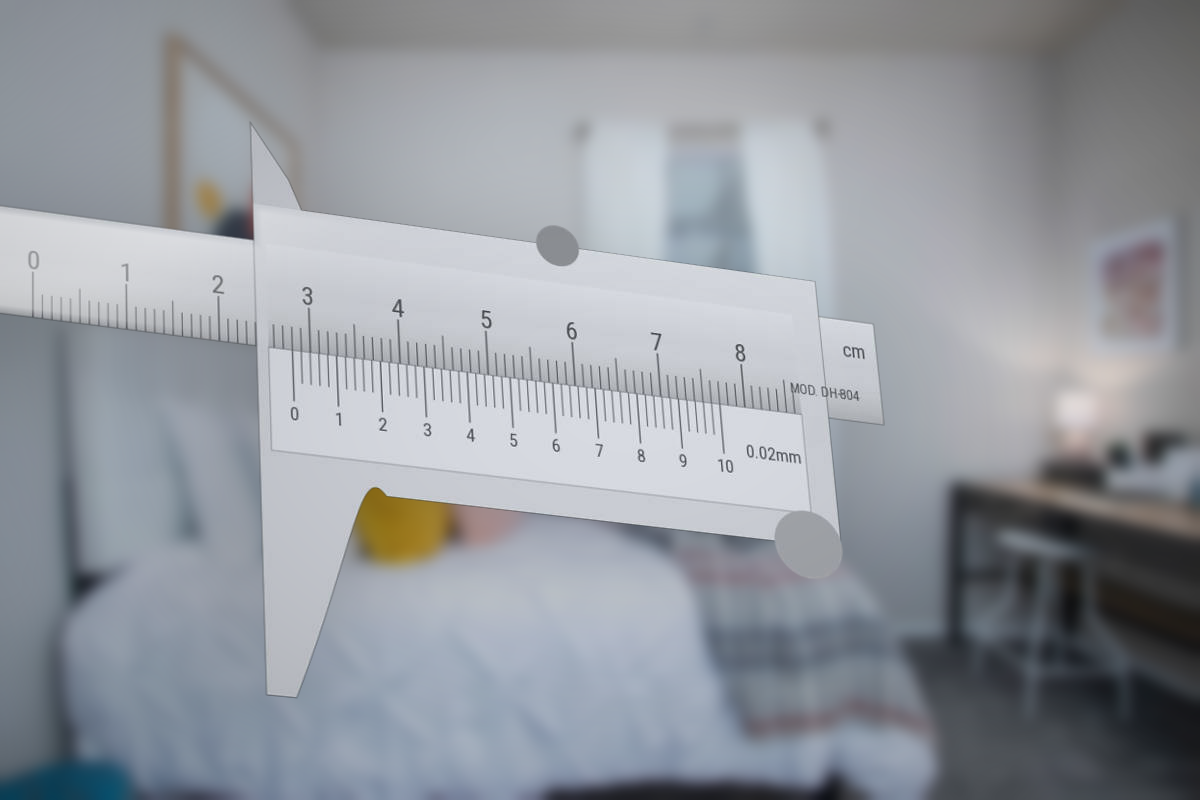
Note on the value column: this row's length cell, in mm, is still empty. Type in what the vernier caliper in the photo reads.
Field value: 28.0 mm
